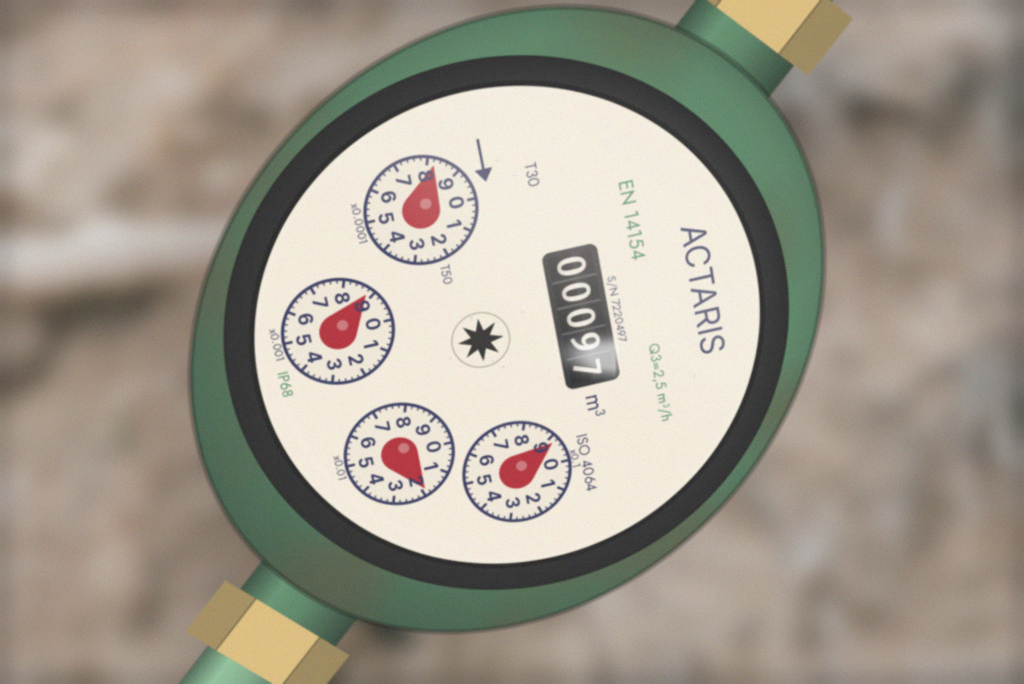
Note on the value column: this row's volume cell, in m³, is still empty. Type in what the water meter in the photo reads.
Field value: 96.9188 m³
